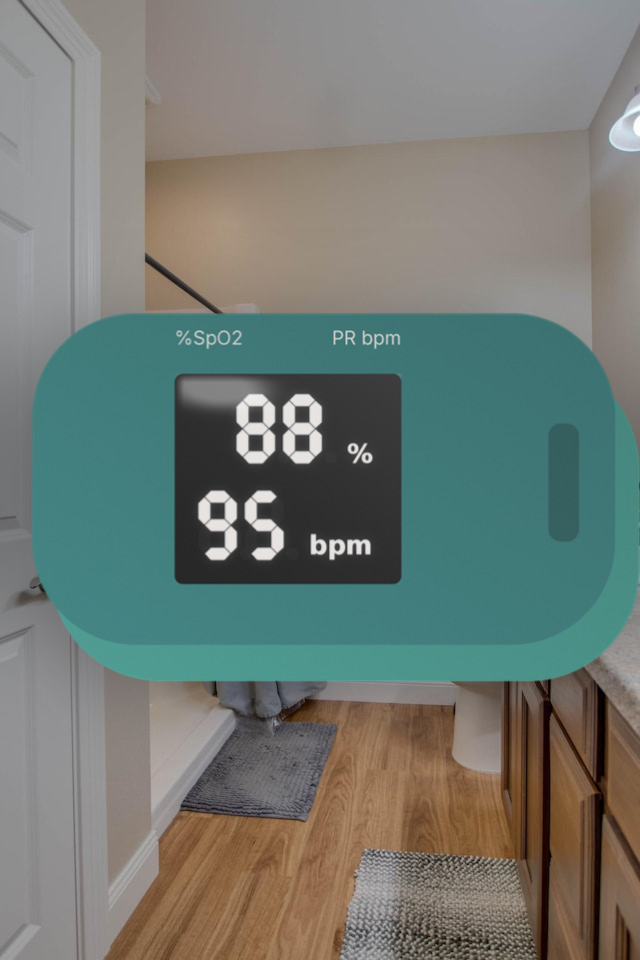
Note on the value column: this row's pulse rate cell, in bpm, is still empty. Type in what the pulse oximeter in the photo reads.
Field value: 95 bpm
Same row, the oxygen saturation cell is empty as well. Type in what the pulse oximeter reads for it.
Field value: 88 %
